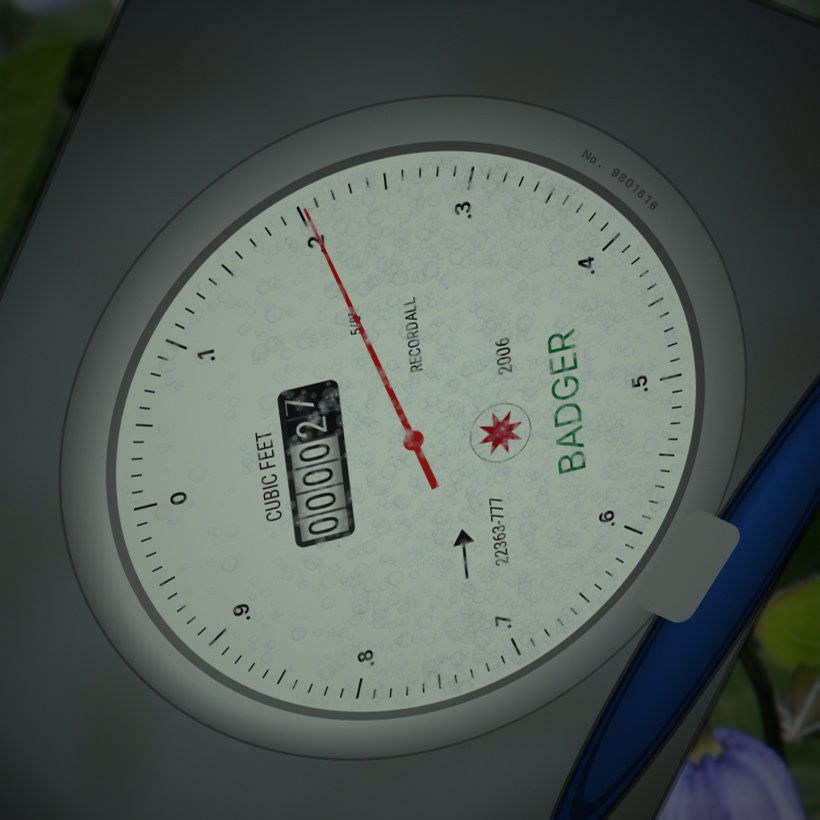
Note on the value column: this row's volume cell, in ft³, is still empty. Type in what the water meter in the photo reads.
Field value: 27.20 ft³
